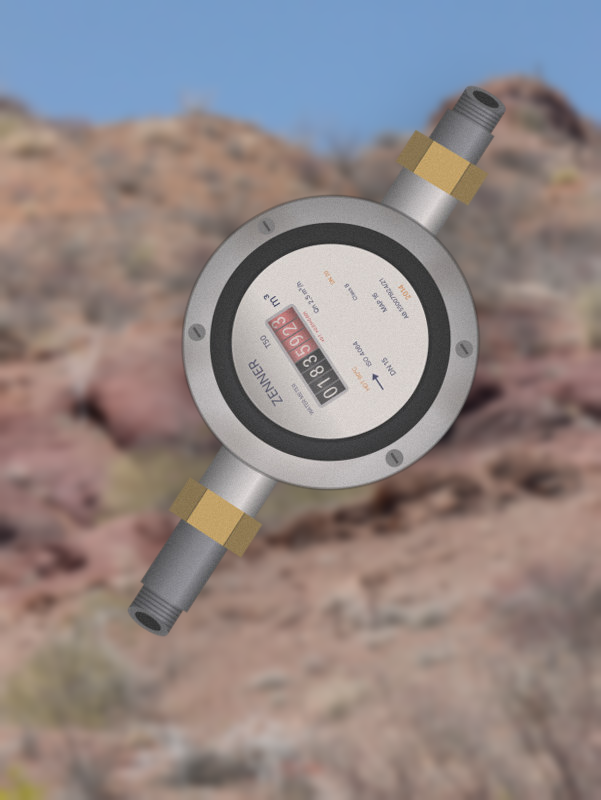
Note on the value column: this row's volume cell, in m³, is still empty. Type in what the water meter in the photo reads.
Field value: 183.5923 m³
